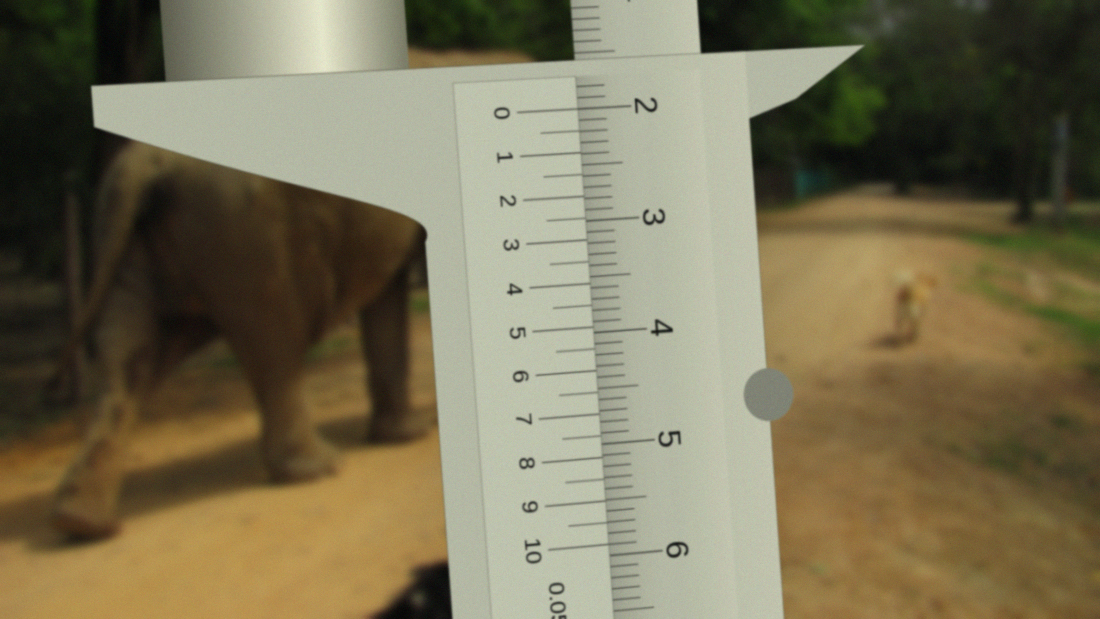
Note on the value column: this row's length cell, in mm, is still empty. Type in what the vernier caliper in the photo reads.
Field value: 20.0 mm
